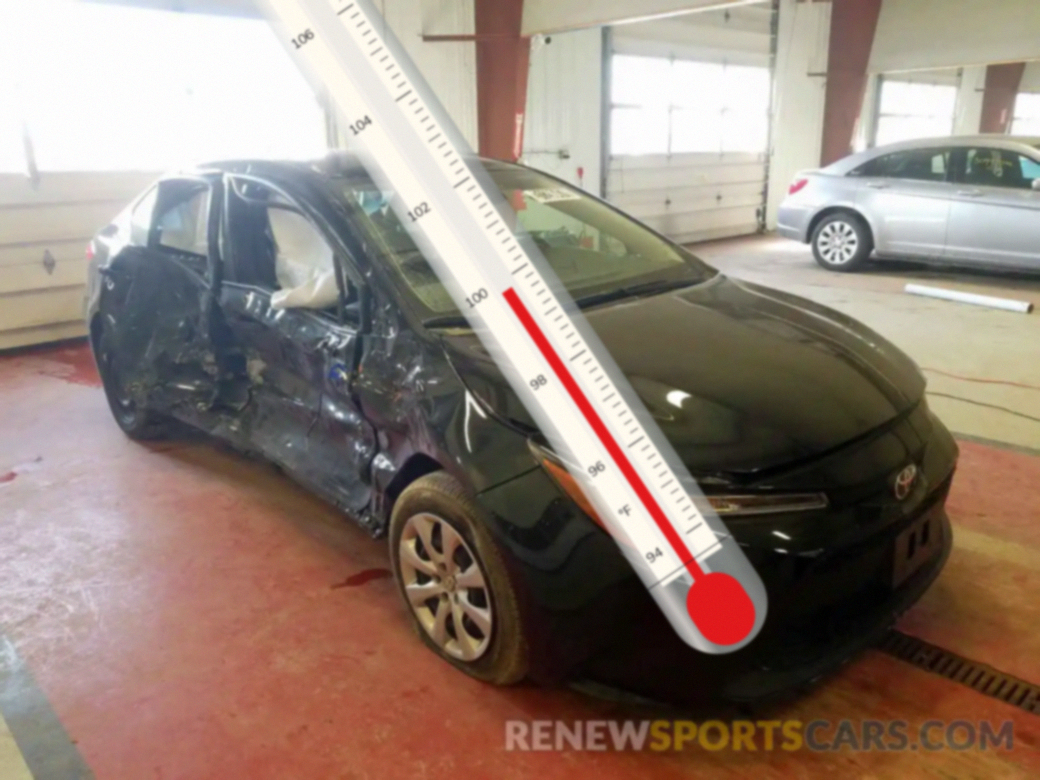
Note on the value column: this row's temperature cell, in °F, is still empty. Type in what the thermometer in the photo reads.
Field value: 99.8 °F
